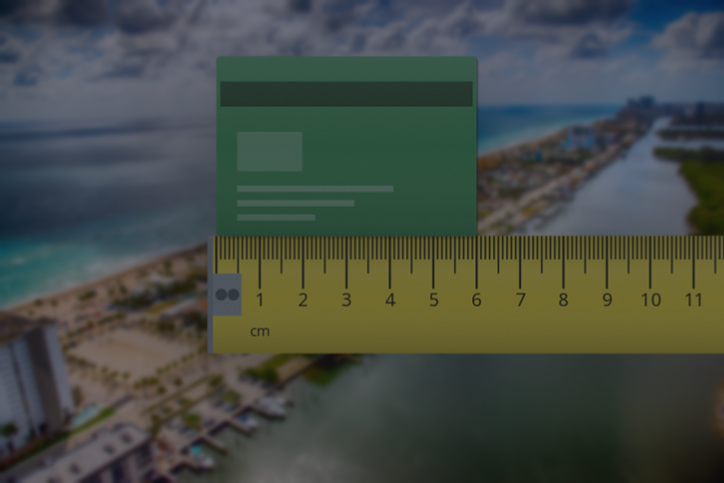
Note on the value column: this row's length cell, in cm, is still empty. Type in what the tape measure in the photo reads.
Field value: 6 cm
